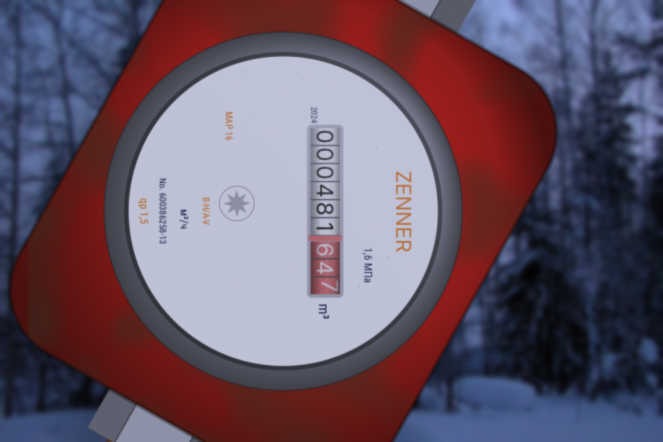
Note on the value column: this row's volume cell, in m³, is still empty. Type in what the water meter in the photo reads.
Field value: 481.647 m³
